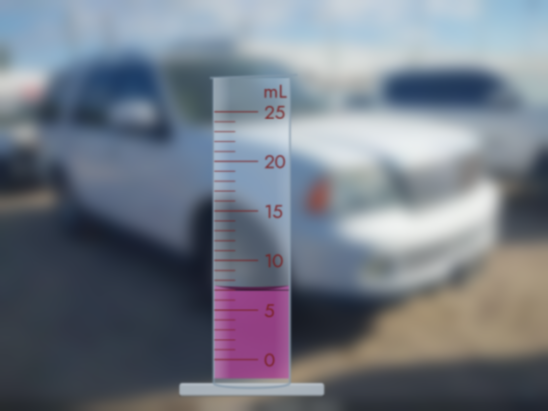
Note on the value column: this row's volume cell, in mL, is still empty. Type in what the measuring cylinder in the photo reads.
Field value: 7 mL
